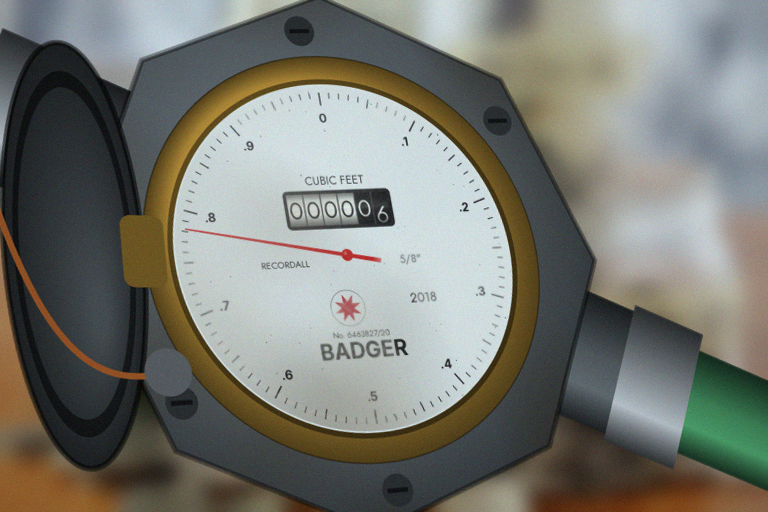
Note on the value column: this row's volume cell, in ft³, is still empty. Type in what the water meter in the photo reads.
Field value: 5.78 ft³
